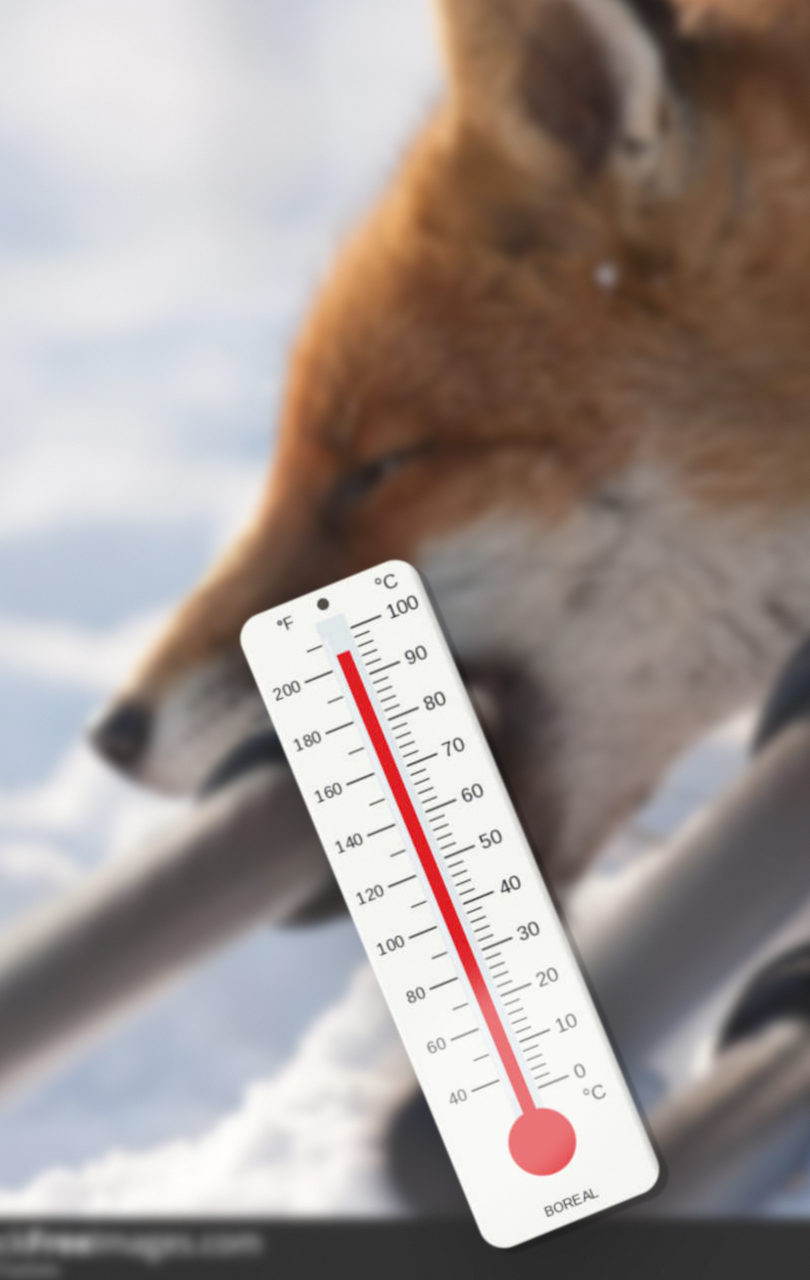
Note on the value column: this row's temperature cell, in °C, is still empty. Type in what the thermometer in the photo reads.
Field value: 96 °C
